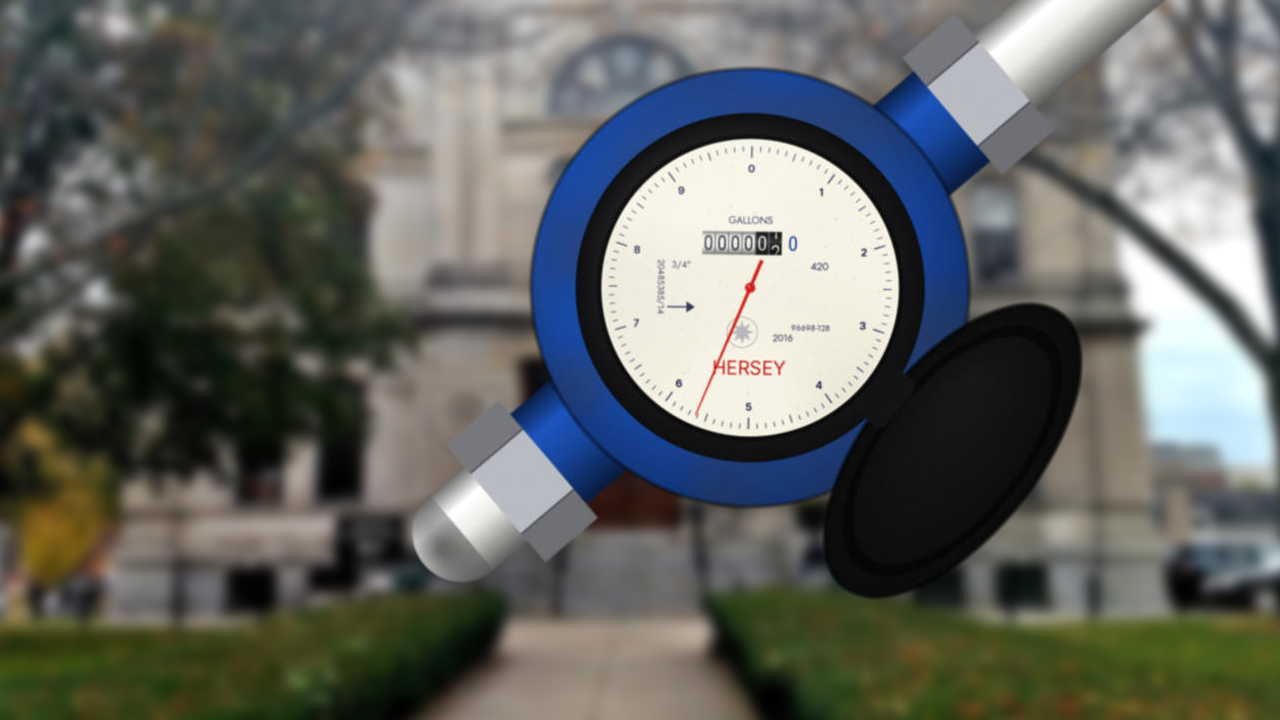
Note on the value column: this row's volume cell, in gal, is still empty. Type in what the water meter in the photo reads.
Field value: 15.6 gal
